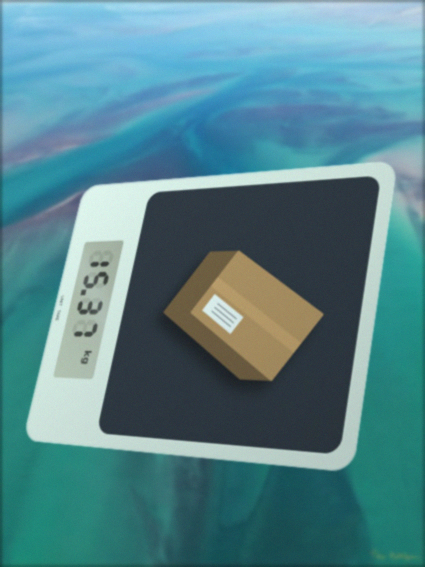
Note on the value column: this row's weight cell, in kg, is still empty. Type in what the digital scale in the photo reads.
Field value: 15.37 kg
